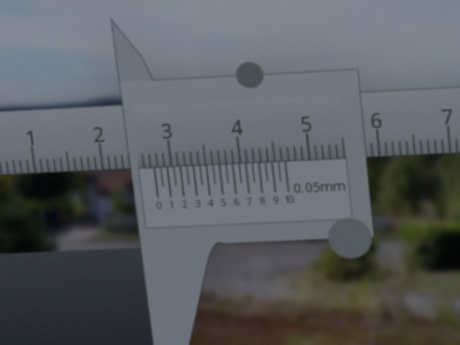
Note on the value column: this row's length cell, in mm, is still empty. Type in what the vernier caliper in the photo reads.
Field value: 27.5 mm
